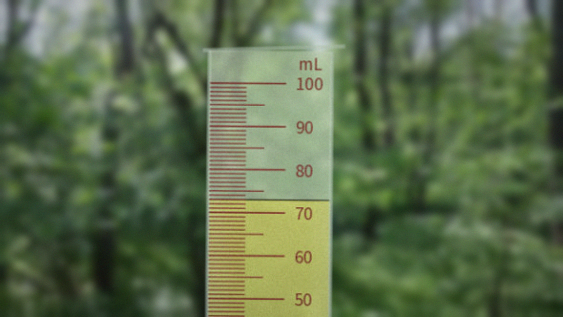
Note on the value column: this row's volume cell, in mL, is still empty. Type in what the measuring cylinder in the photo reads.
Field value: 73 mL
